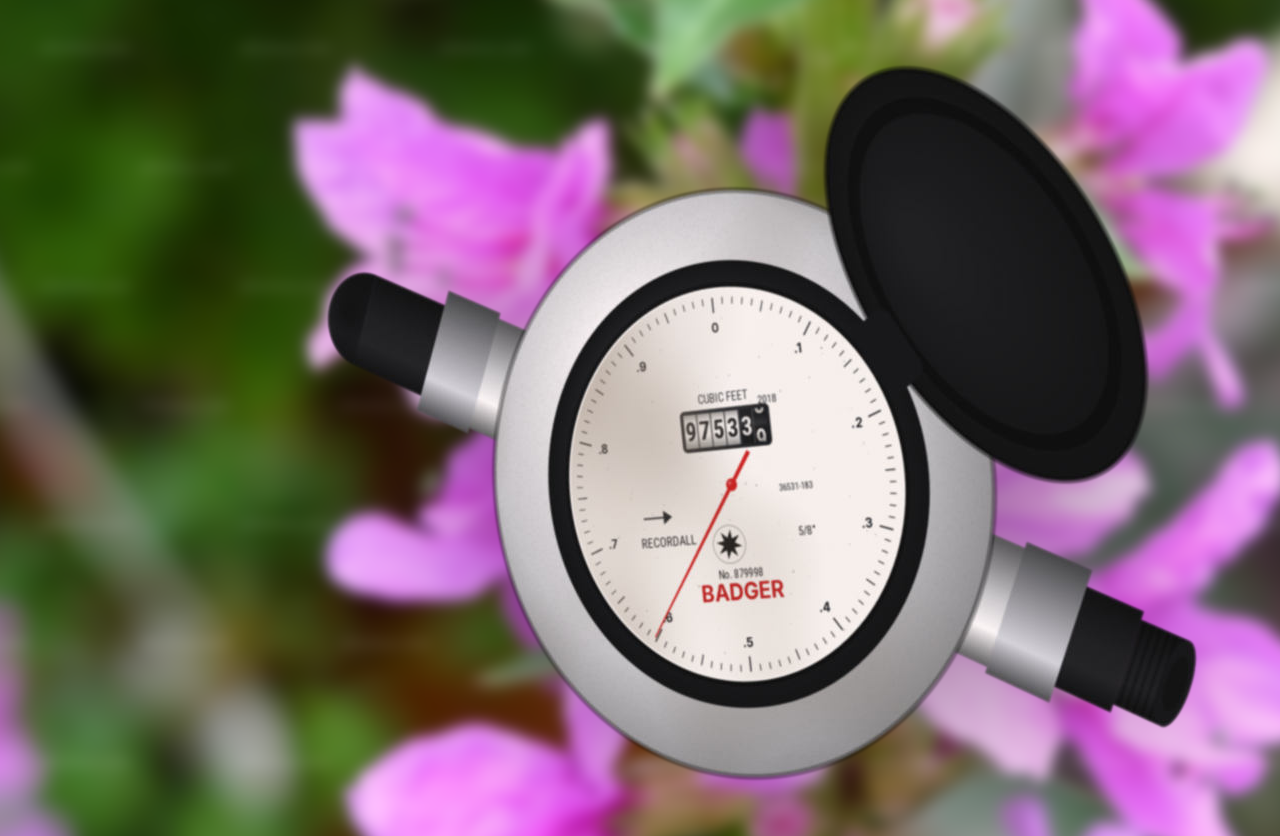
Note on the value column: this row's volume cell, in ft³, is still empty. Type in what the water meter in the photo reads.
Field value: 975338.60 ft³
